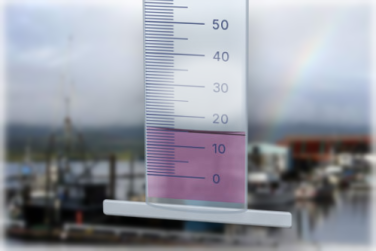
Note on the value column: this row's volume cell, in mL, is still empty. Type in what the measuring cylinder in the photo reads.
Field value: 15 mL
